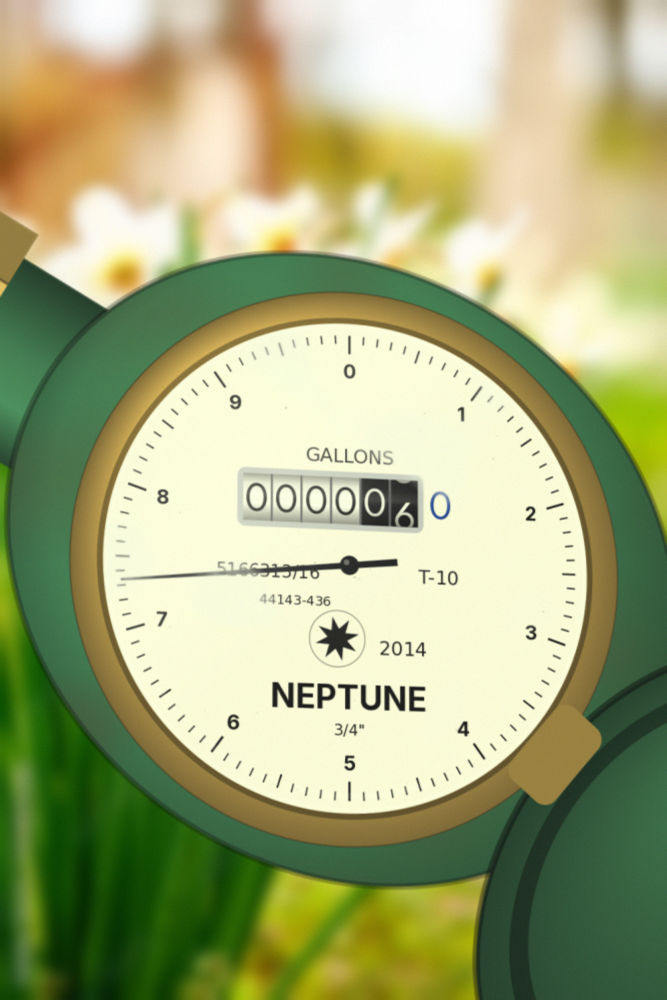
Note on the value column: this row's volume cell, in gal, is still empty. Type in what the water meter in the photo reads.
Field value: 57.3 gal
